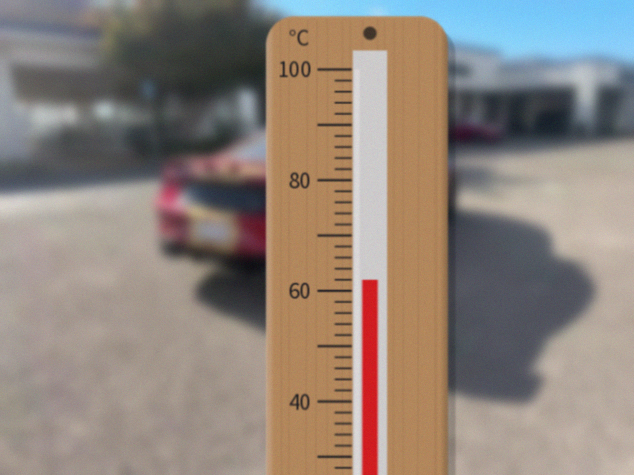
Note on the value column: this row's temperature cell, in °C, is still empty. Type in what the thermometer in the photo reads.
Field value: 62 °C
